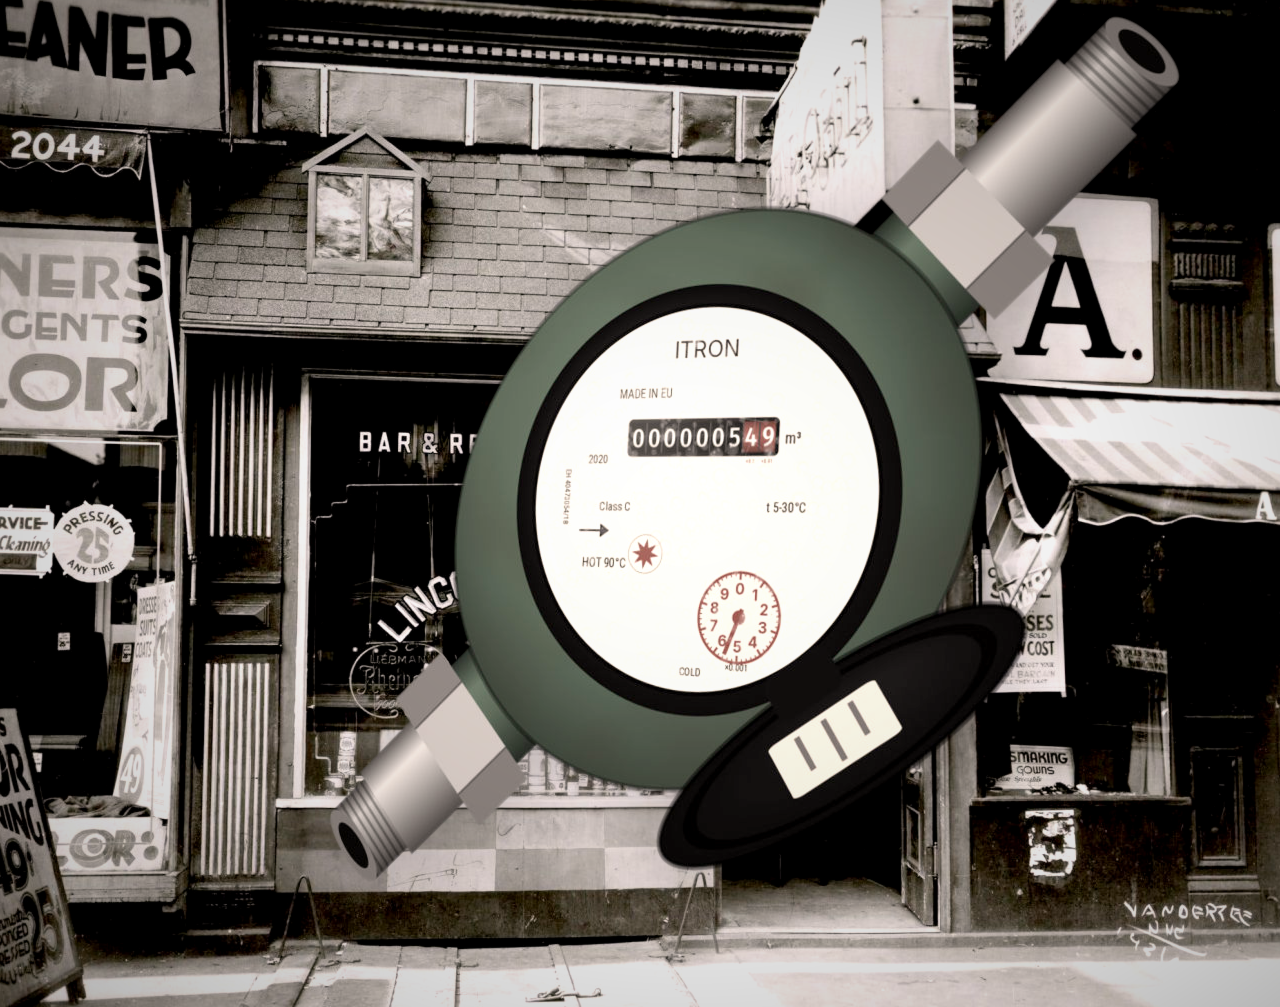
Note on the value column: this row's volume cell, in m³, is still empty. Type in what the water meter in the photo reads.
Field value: 5.495 m³
